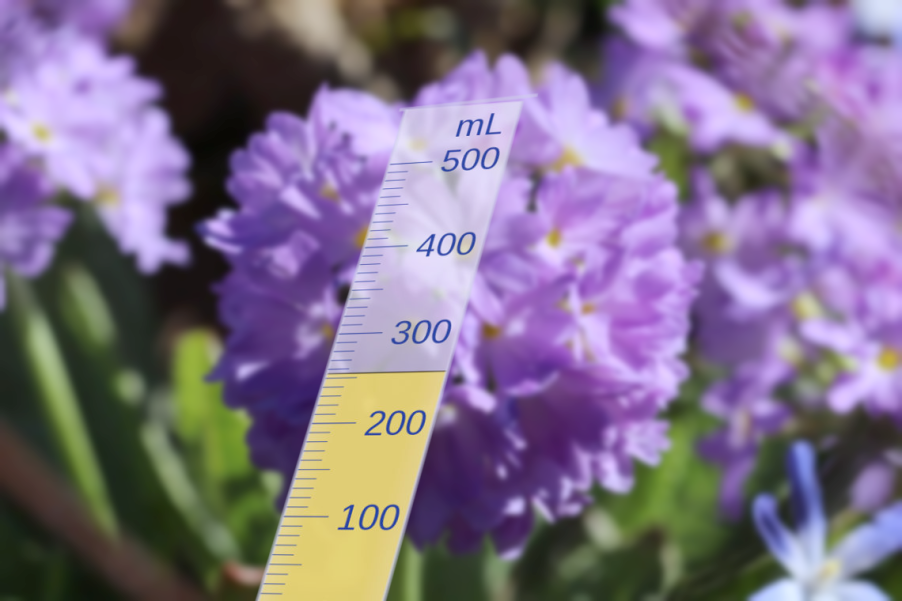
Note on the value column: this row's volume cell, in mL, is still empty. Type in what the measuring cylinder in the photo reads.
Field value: 255 mL
